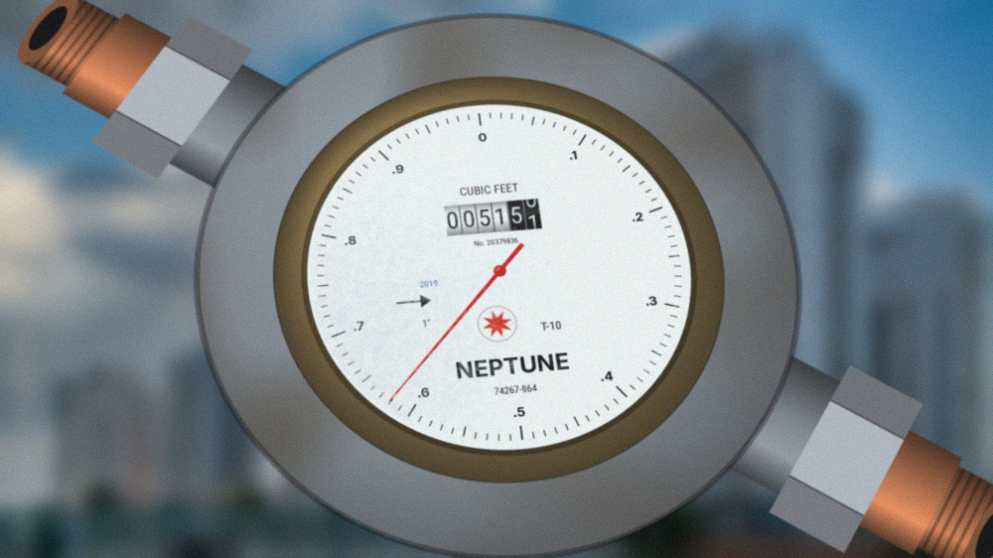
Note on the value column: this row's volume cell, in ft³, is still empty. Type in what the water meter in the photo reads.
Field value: 5150.62 ft³
